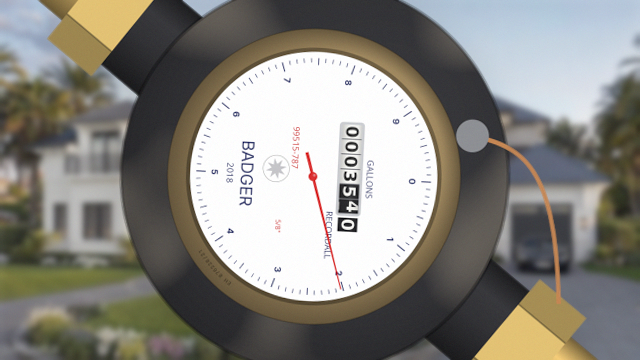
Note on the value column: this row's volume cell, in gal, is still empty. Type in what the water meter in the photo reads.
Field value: 3542.0 gal
